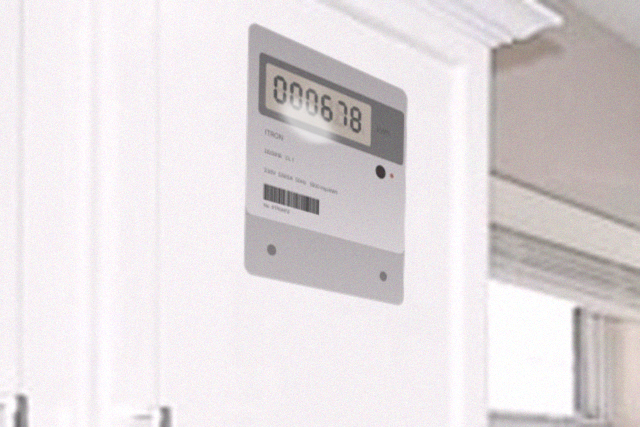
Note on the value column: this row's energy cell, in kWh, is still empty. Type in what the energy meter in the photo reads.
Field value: 678 kWh
